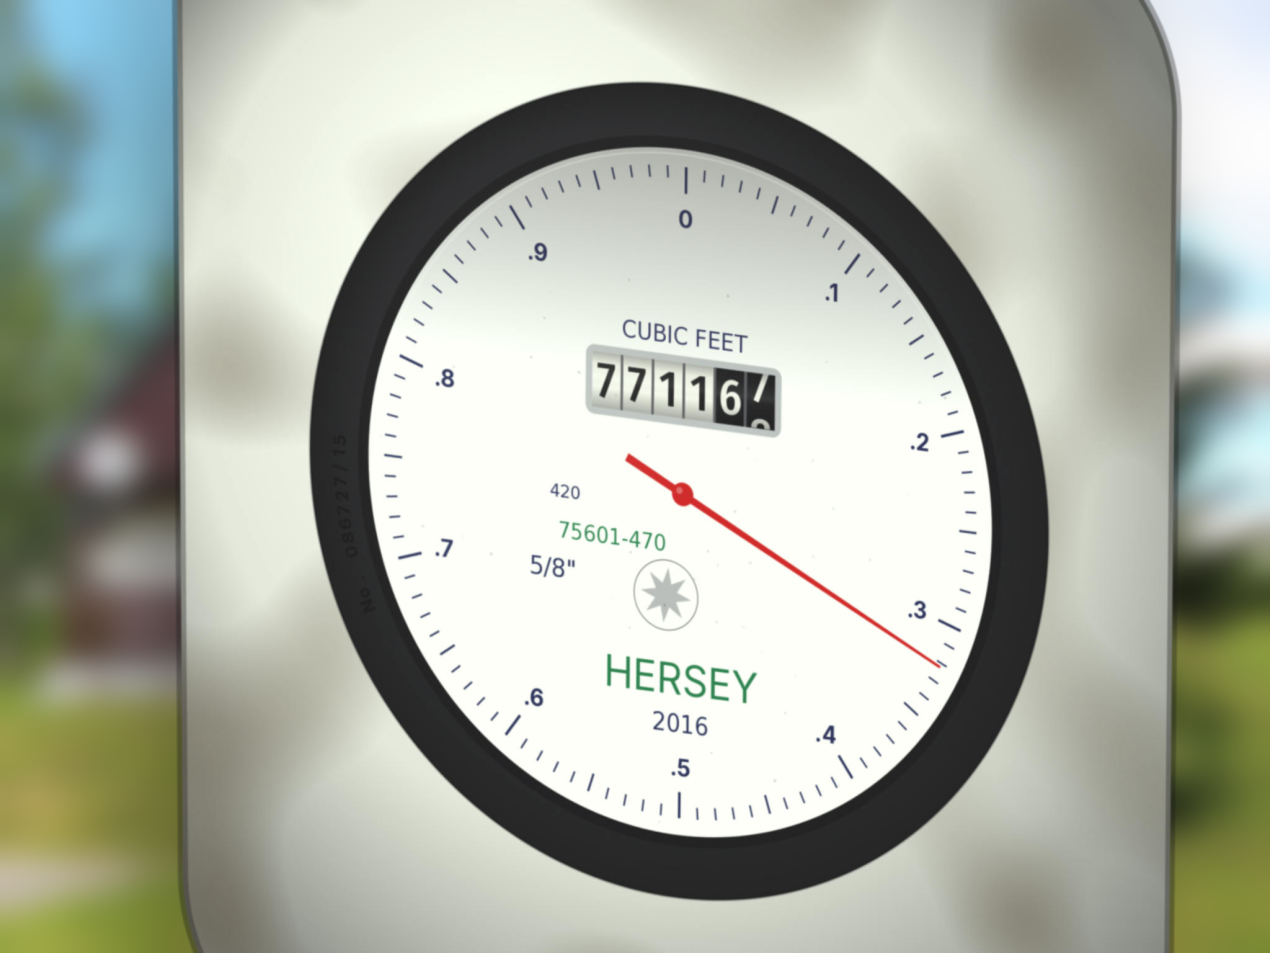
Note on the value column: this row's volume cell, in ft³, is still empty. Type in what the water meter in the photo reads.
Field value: 771167.32 ft³
